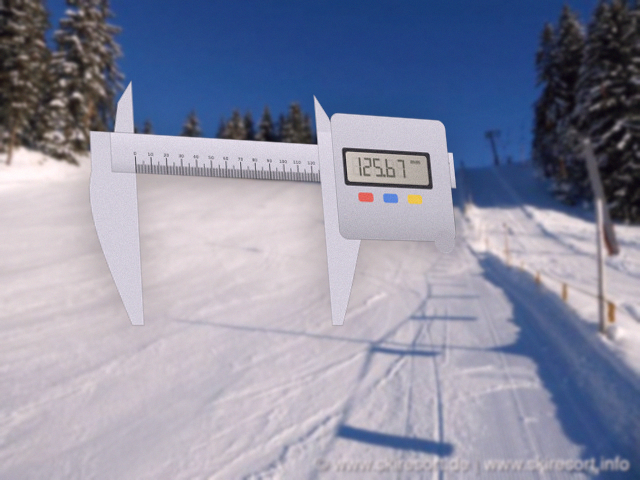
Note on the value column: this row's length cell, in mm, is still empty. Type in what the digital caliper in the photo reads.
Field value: 125.67 mm
